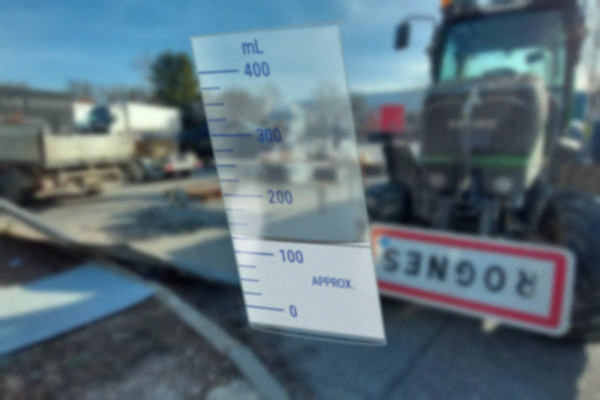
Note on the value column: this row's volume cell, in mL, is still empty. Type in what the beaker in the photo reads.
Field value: 125 mL
